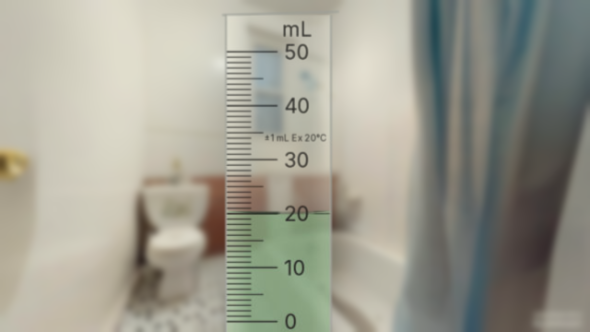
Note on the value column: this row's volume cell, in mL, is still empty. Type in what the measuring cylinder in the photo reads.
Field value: 20 mL
